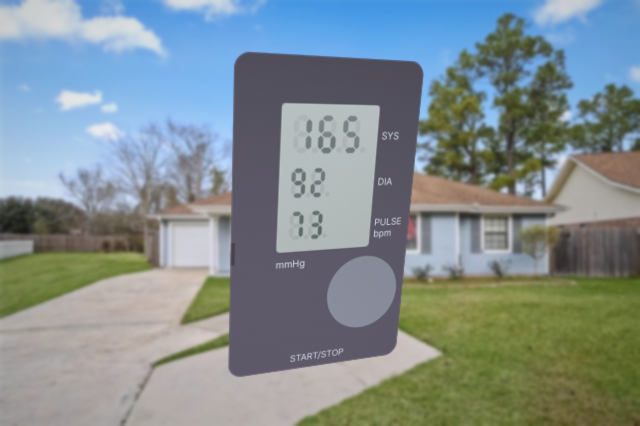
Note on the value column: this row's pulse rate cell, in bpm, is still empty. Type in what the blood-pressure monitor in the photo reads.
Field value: 73 bpm
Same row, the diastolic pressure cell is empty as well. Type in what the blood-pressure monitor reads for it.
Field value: 92 mmHg
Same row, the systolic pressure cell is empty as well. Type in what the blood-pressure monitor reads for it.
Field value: 165 mmHg
